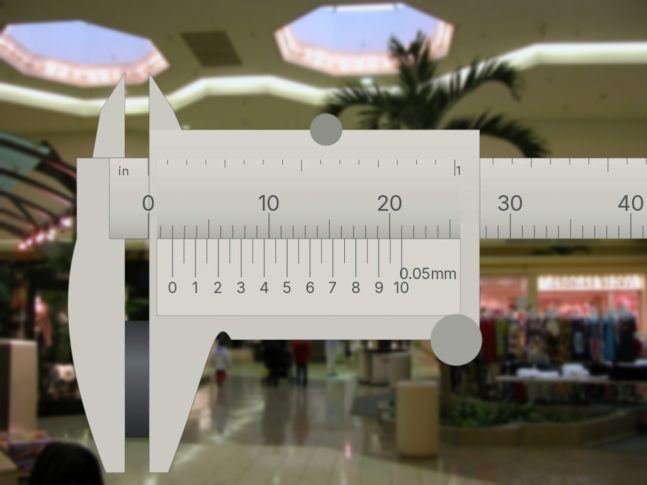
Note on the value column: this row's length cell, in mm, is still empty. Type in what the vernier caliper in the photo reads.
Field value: 2.0 mm
